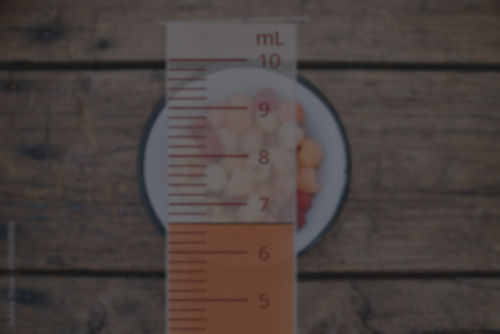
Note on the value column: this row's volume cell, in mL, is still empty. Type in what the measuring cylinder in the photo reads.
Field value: 6.6 mL
